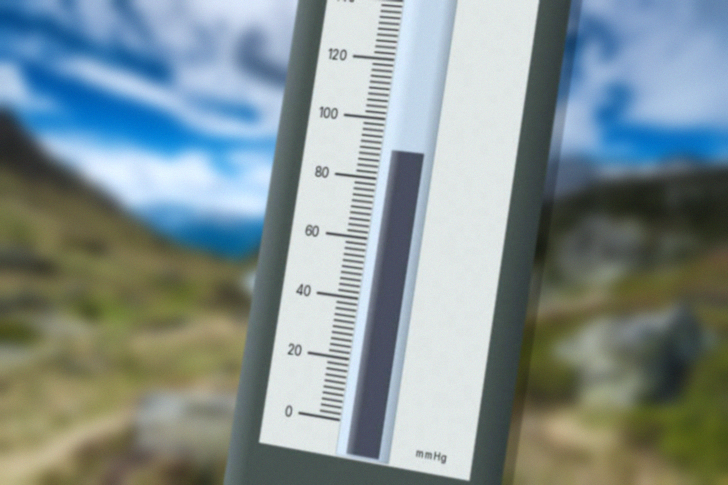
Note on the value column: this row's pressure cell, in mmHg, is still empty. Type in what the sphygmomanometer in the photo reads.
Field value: 90 mmHg
